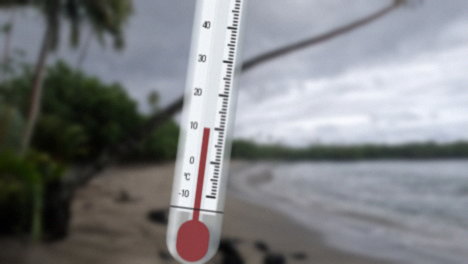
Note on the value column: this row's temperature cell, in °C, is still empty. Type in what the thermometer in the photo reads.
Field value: 10 °C
